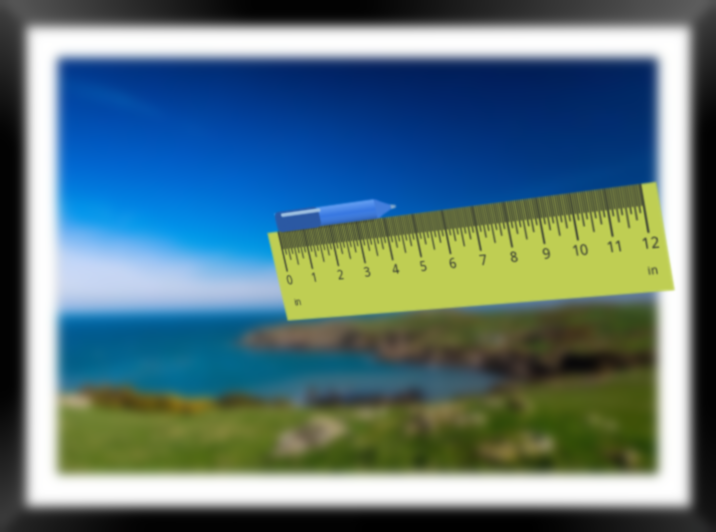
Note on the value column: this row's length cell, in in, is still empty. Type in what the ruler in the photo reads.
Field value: 4.5 in
